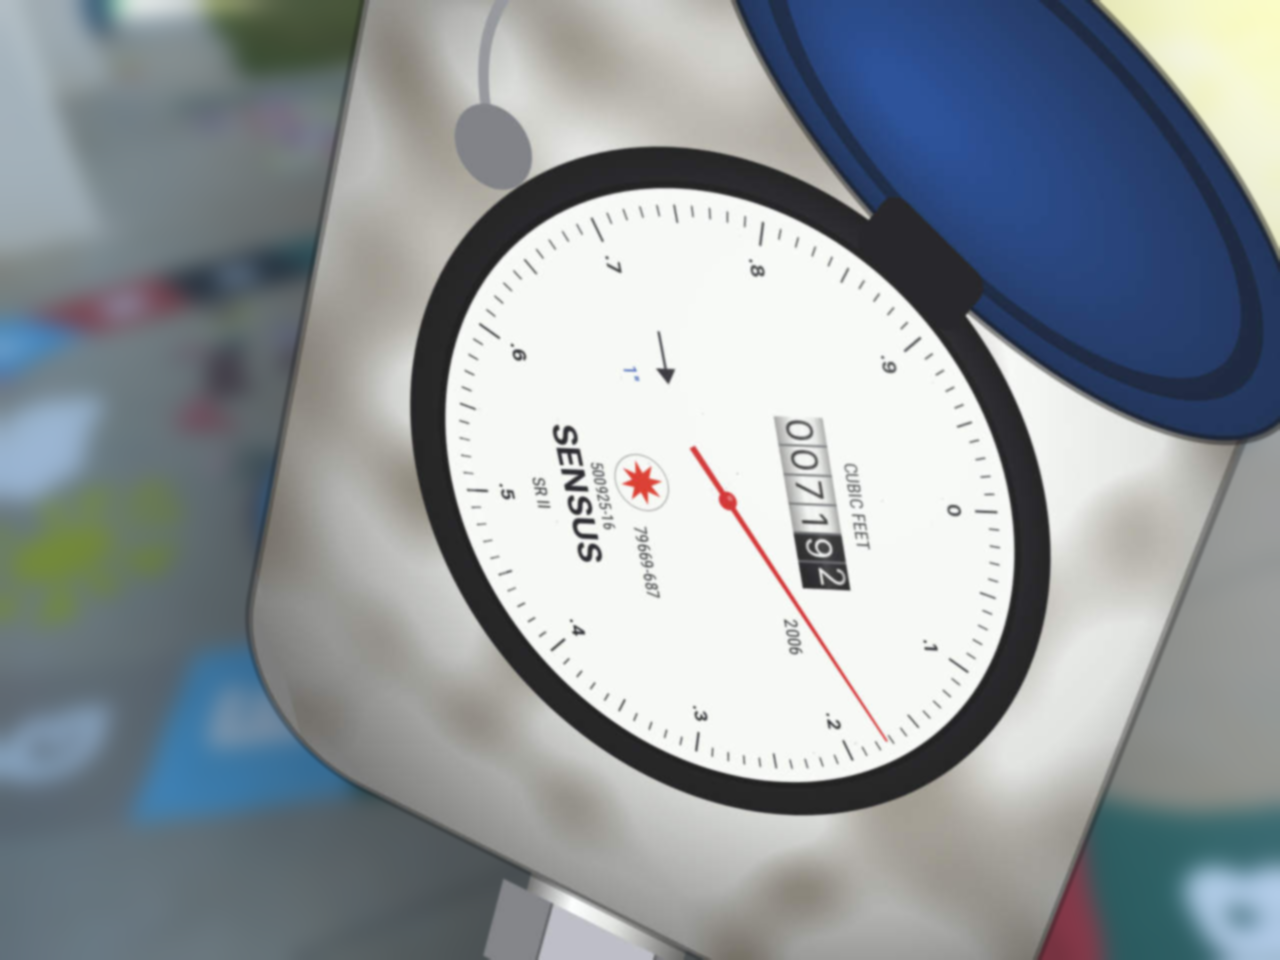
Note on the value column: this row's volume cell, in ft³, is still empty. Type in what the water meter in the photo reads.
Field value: 7192.17 ft³
